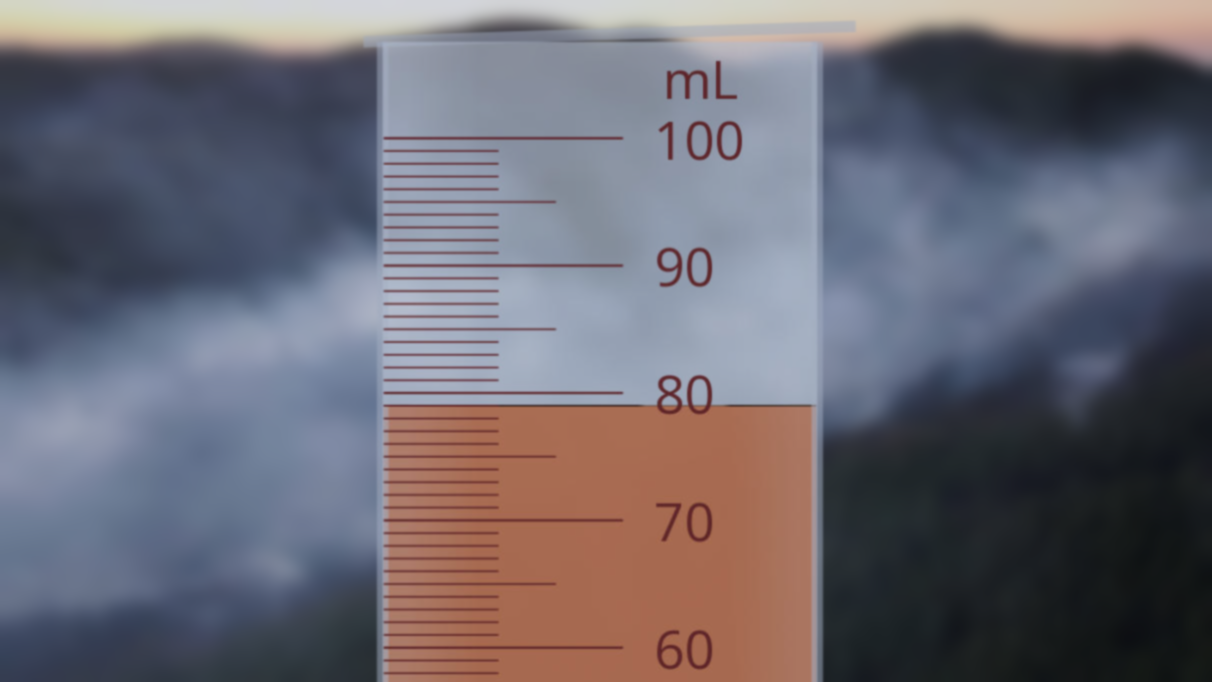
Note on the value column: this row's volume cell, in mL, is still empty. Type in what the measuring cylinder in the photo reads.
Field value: 79 mL
